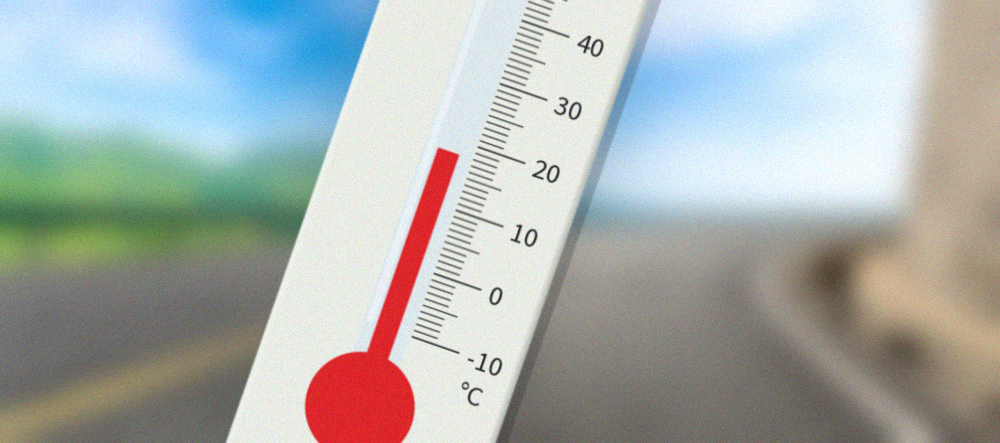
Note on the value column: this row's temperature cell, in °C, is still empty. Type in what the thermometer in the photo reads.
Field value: 18 °C
